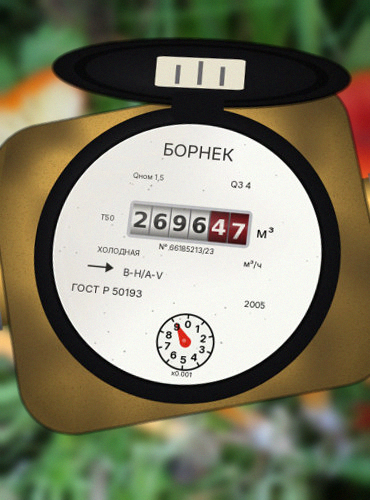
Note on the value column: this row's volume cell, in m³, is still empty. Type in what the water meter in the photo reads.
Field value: 2696.469 m³
